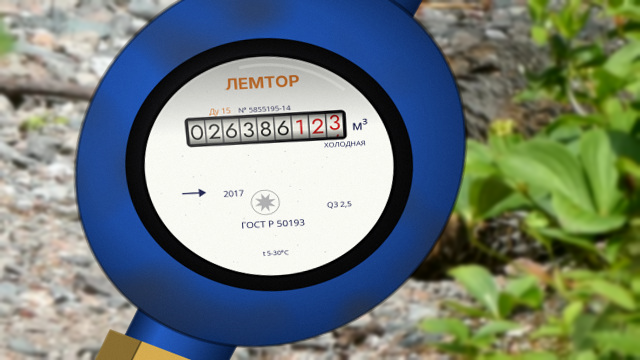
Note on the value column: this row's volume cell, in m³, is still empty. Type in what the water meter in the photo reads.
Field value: 26386.123 m³
